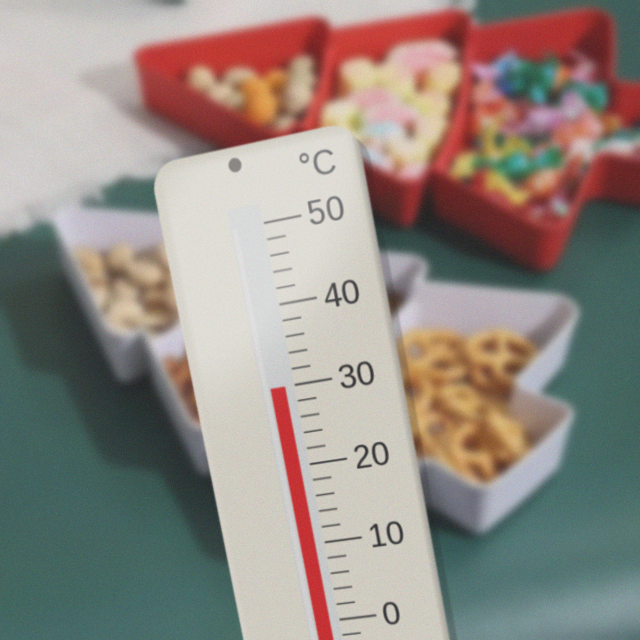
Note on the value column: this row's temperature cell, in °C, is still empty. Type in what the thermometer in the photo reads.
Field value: 30 °C
